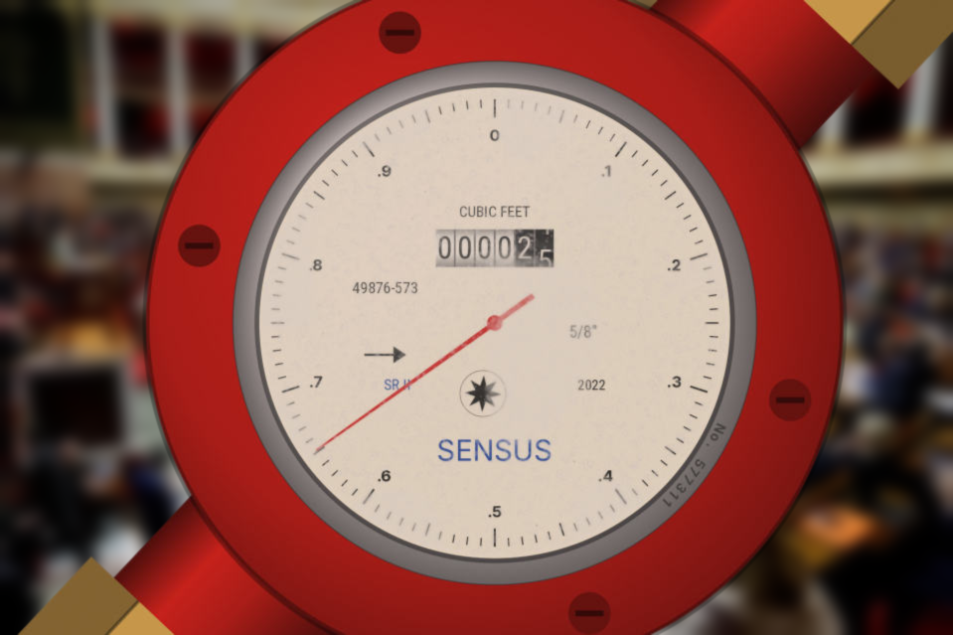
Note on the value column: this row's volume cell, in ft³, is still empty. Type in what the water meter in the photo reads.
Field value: 24.65 ft³
